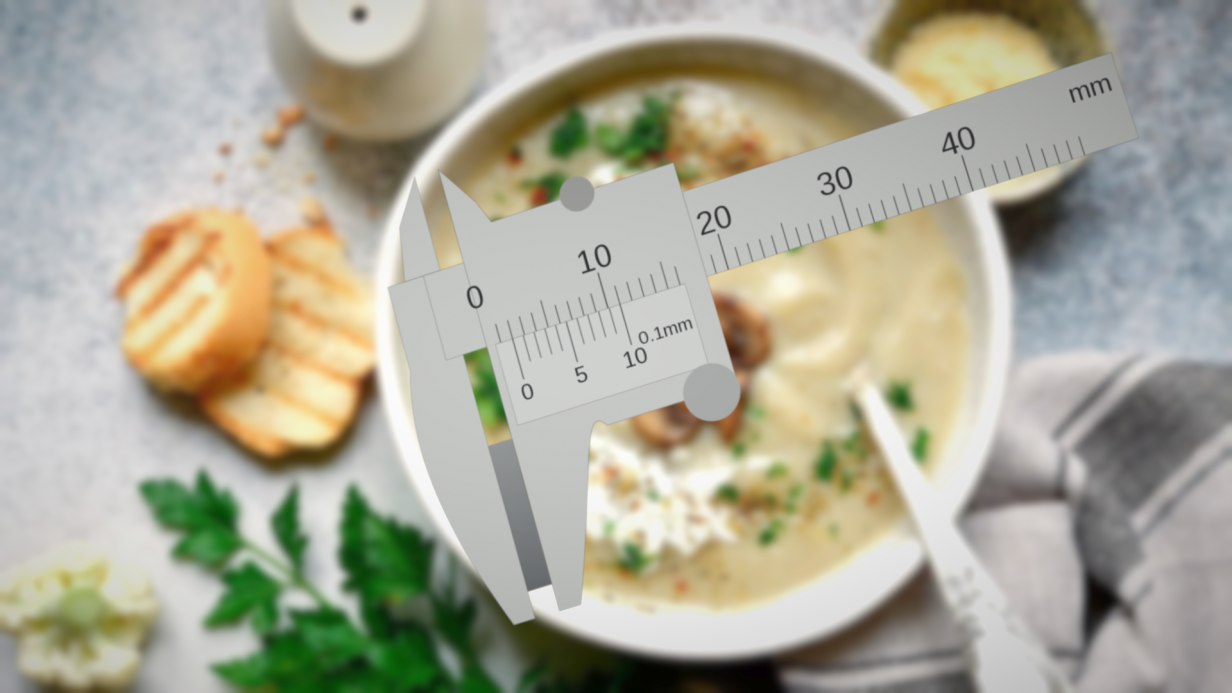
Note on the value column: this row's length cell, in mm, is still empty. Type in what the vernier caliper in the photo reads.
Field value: 2.0 mm
